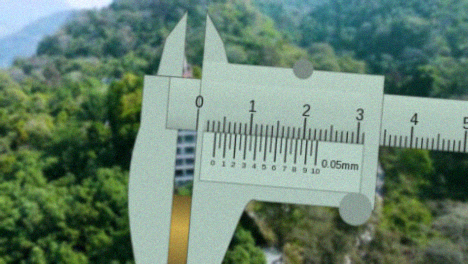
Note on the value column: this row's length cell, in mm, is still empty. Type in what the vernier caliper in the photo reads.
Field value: 3.5 mm
